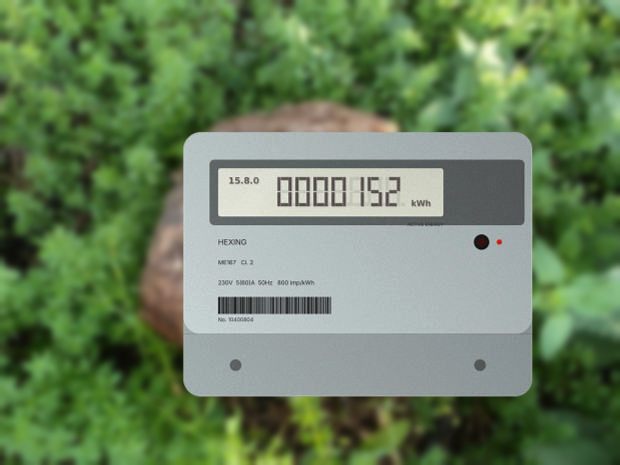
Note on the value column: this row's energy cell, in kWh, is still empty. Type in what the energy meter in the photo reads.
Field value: 152 kWh
